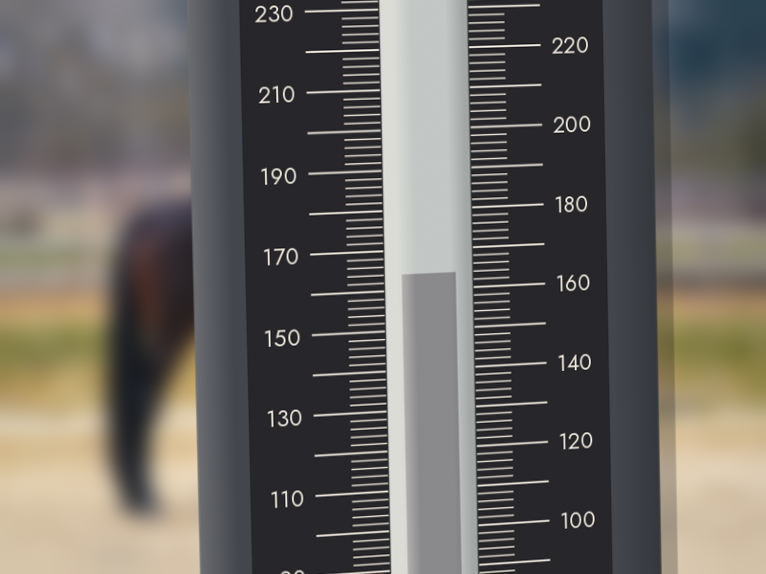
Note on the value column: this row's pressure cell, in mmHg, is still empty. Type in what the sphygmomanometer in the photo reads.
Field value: 164 mmHg
